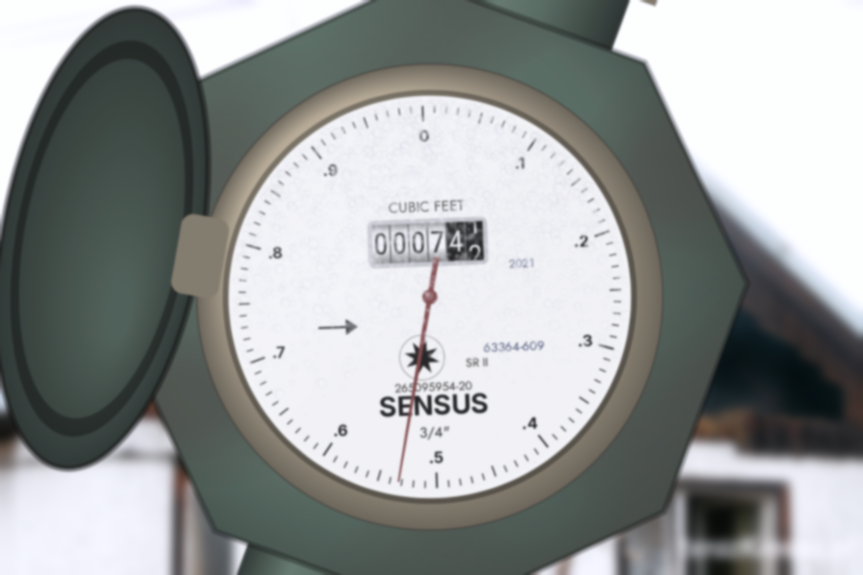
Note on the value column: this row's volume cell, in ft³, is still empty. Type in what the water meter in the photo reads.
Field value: 741.53 ft³
